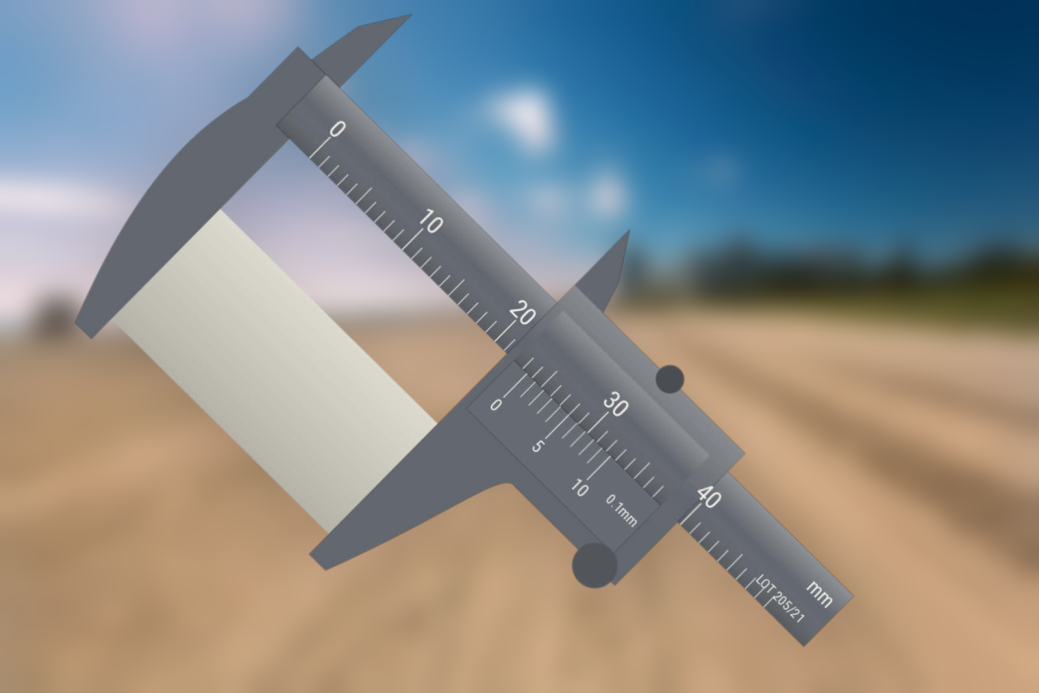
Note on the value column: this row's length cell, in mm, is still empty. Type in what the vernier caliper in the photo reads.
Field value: 23.5 mm
